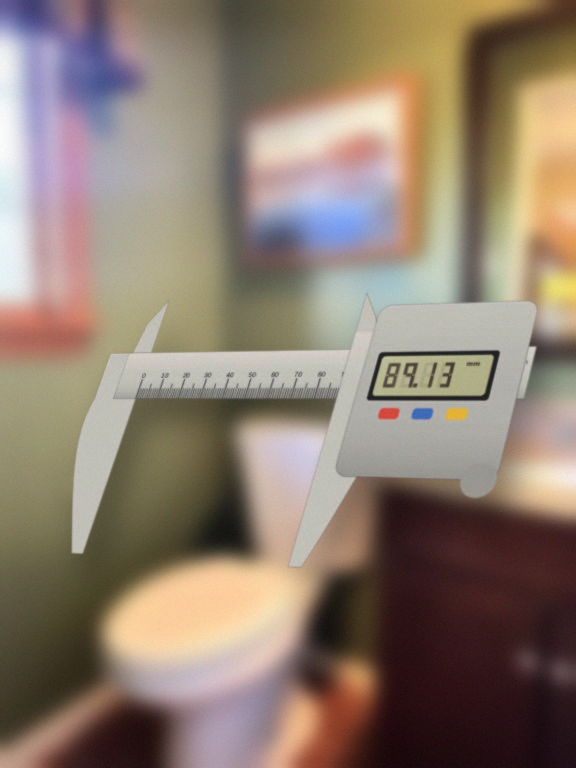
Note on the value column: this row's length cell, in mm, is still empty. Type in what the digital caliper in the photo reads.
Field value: 89.13 mm
